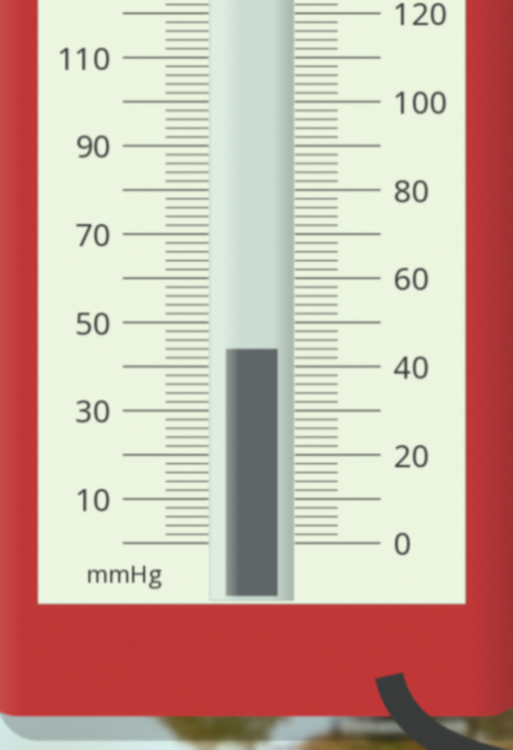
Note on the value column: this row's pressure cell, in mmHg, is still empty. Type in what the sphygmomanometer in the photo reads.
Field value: 44 mmHg
